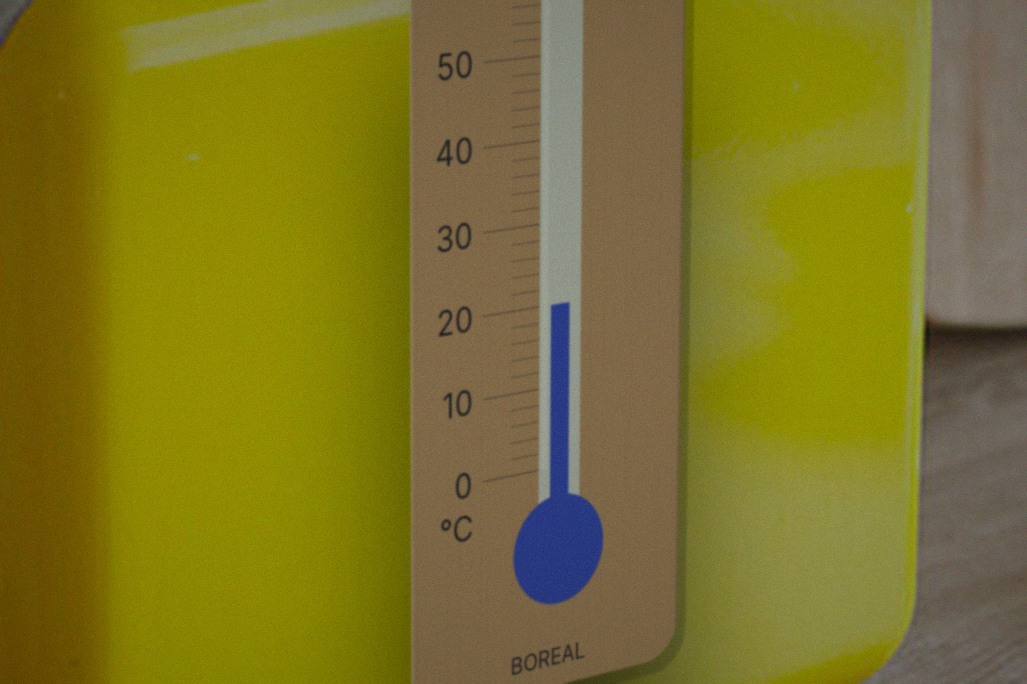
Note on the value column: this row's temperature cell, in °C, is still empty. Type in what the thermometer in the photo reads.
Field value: 20 °C
